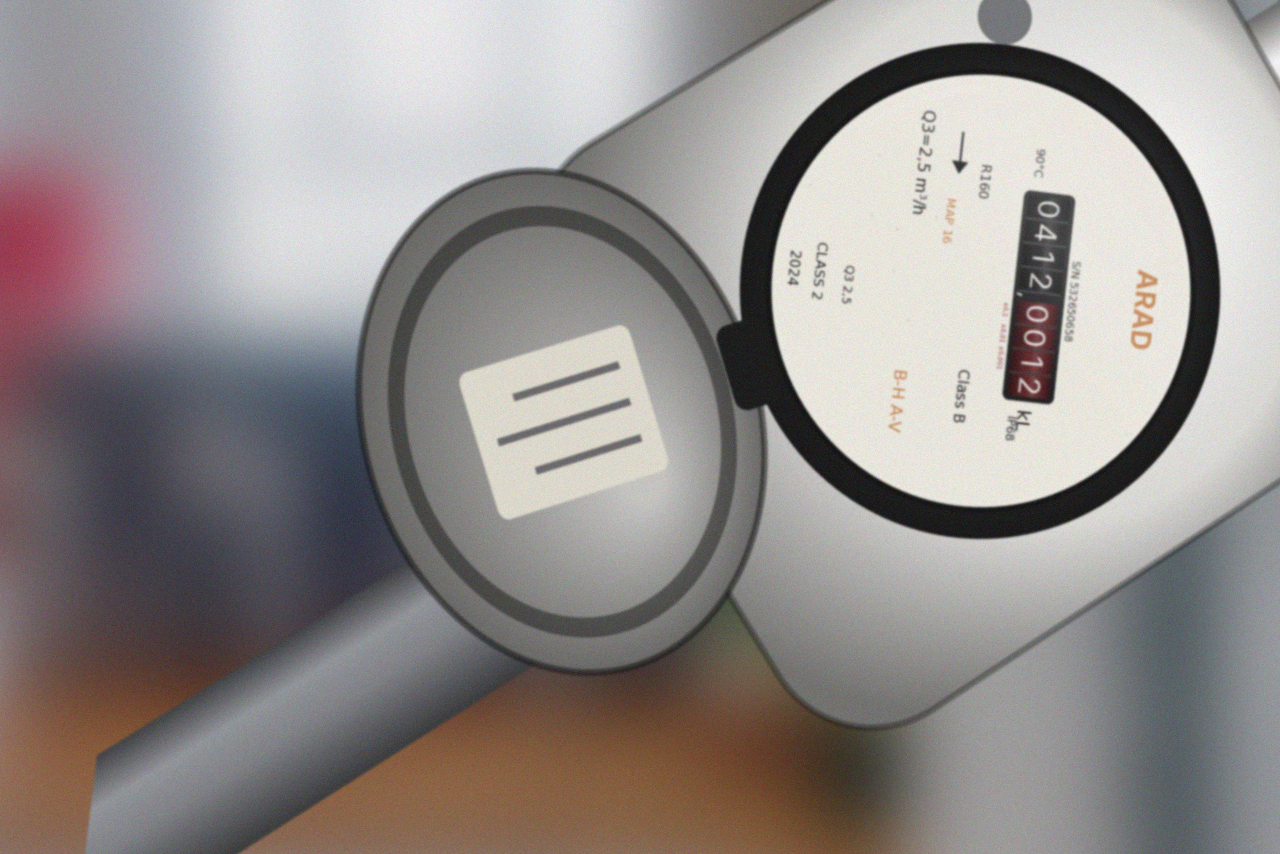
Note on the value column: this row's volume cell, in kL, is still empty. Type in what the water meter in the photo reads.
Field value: 412.0012 kL
